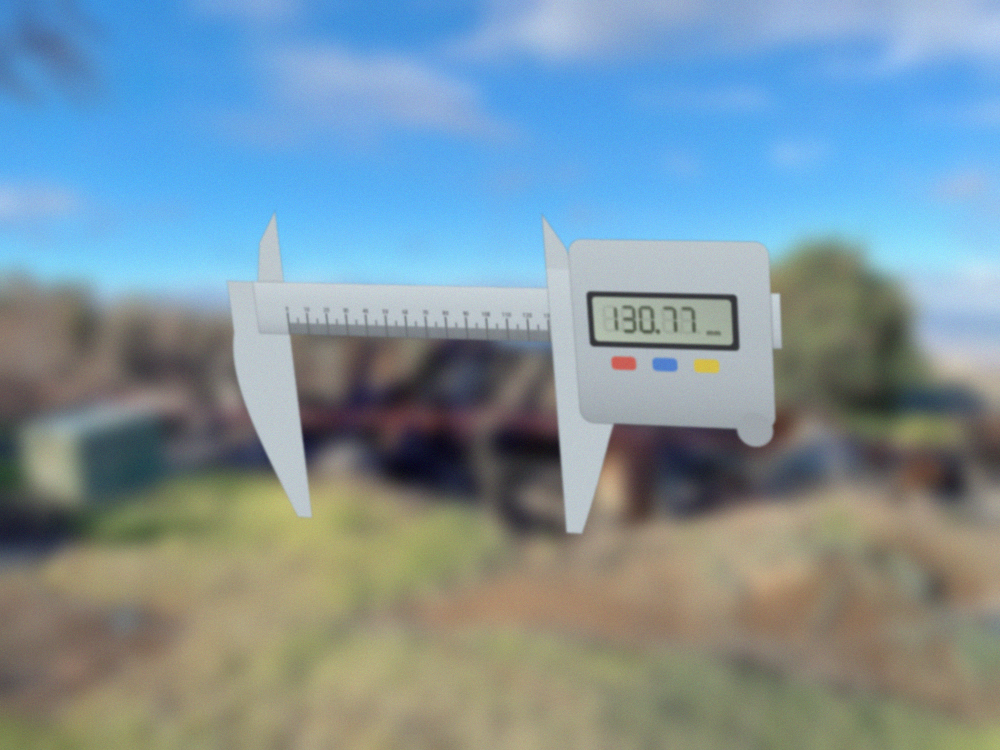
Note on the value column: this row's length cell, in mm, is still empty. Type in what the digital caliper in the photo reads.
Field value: 130.77 mm
